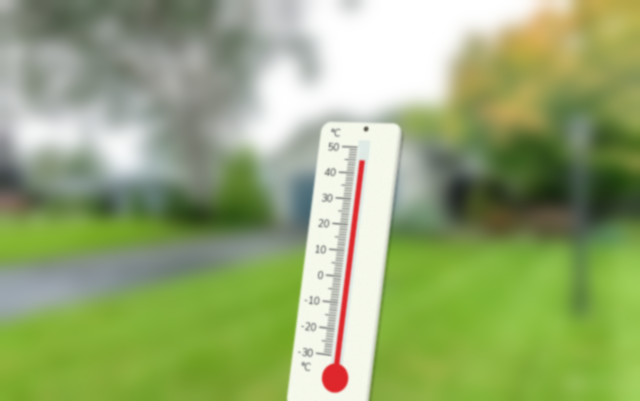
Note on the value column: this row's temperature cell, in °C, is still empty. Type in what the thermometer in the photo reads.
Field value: 45 °C
